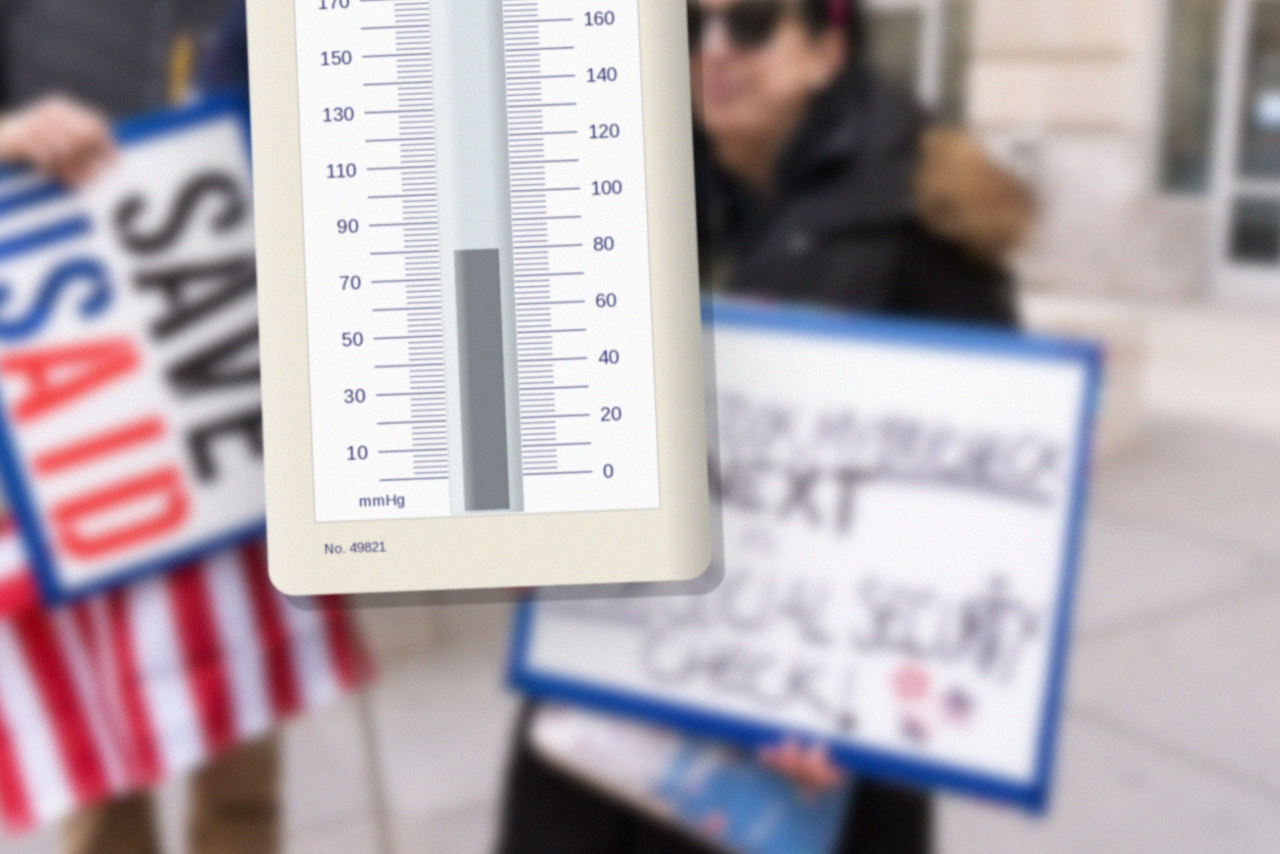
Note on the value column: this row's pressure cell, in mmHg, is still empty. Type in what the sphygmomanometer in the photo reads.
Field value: 80 mmHg
